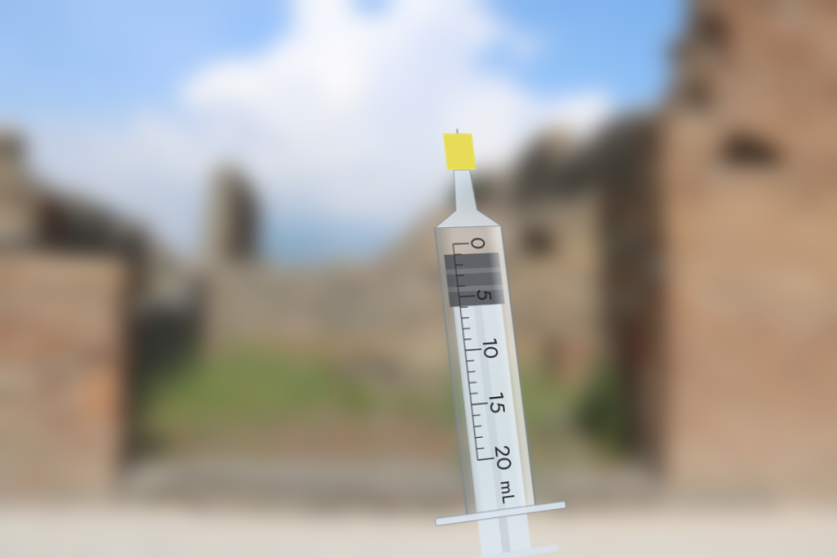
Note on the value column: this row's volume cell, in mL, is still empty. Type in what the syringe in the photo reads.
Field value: 1 mL
